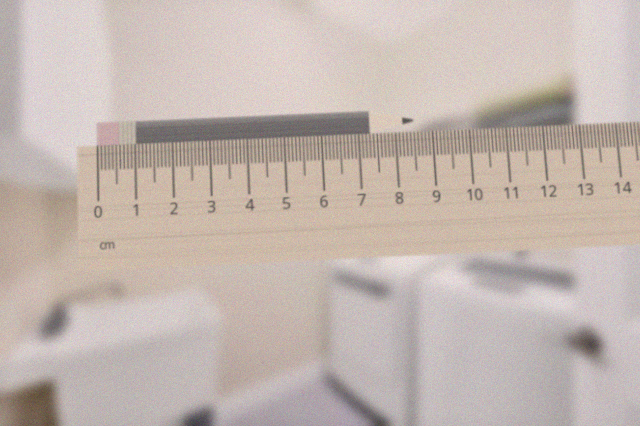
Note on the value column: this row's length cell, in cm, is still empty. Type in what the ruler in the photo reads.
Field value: 8.5 cm
